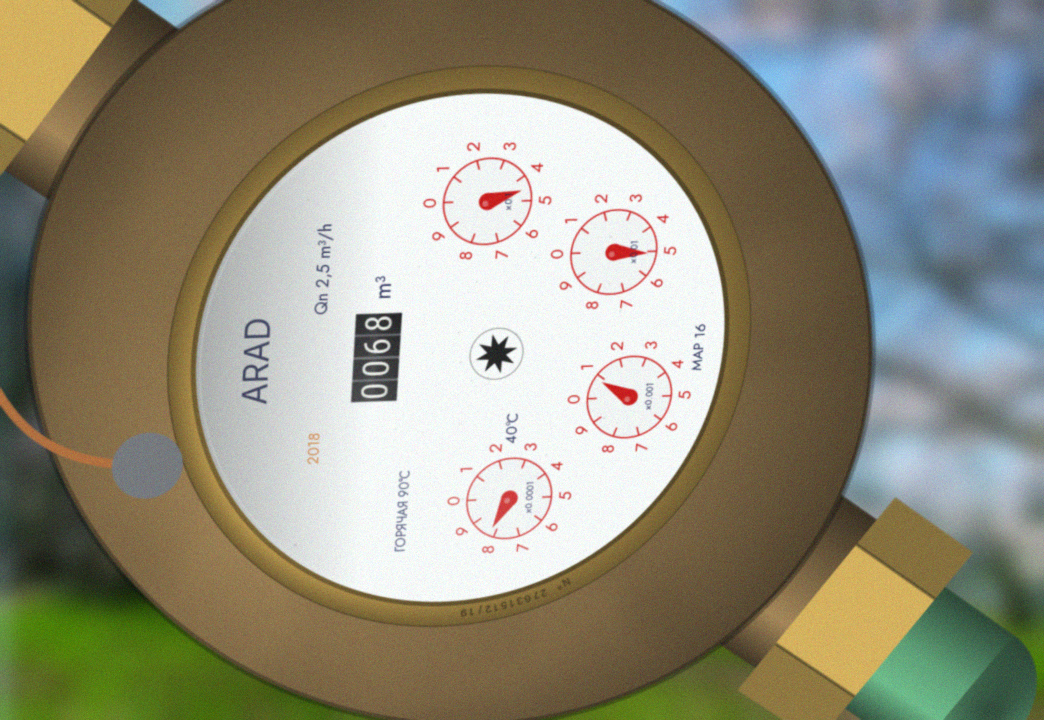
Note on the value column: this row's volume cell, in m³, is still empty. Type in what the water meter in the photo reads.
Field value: 68.4508 m³
